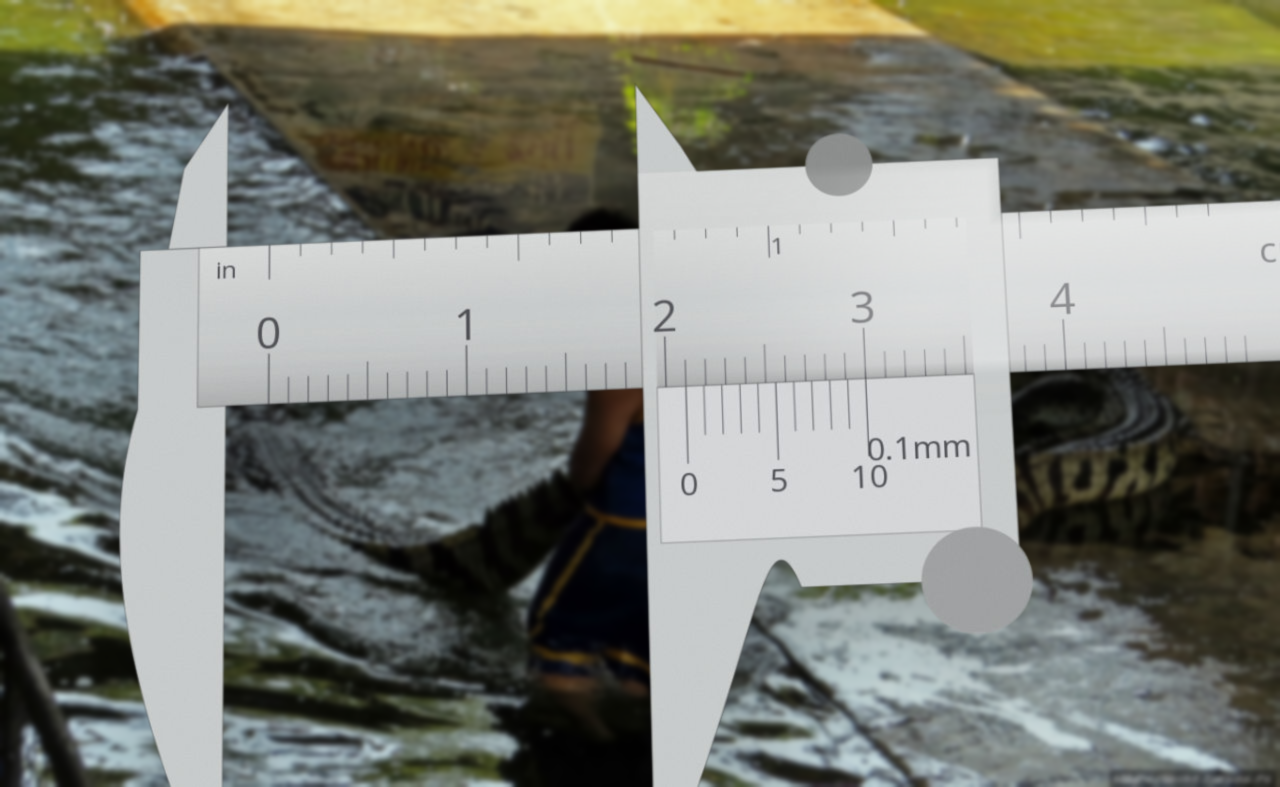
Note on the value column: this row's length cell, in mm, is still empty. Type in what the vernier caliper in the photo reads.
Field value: 21.0 mm
